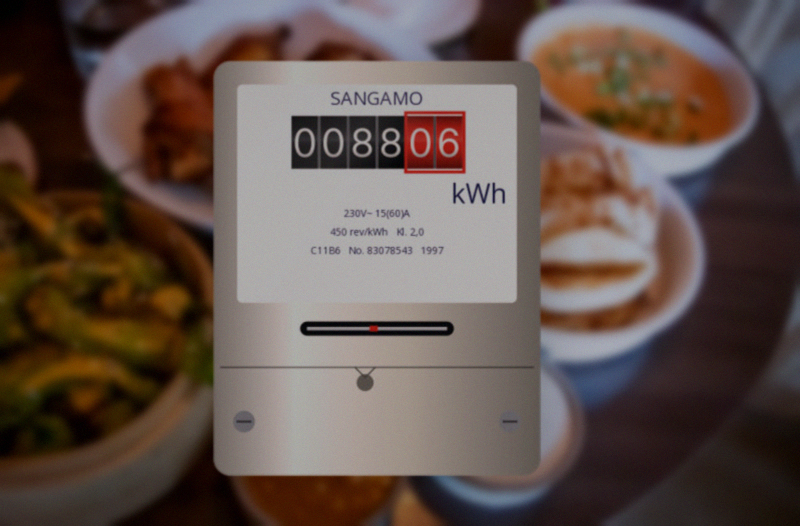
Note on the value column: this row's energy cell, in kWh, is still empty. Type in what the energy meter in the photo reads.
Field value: 88.06 kWh
